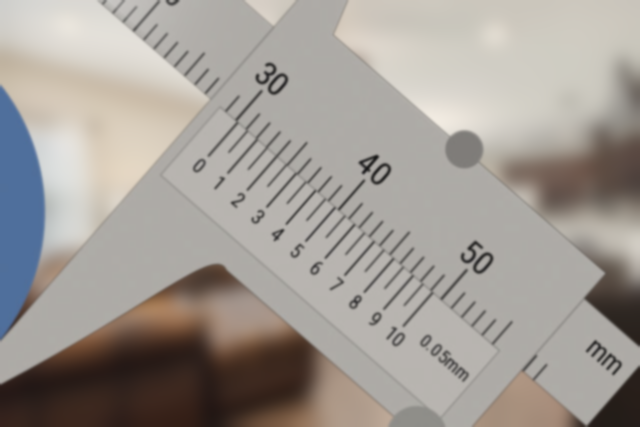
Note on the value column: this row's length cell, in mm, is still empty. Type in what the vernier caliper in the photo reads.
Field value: 30.2 mm
